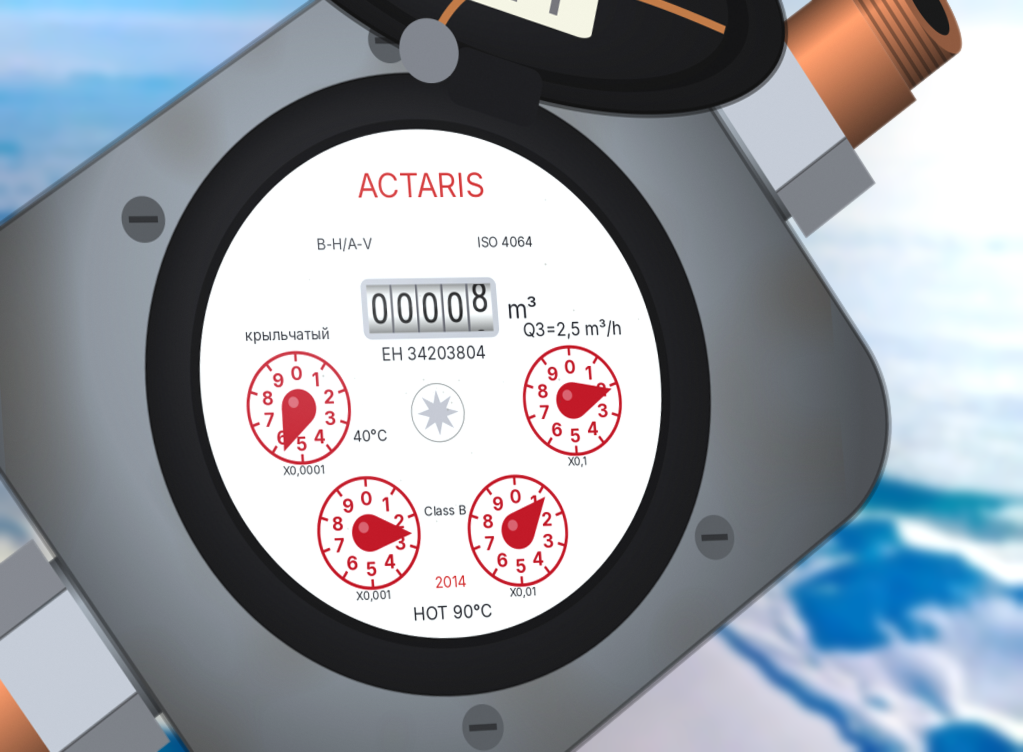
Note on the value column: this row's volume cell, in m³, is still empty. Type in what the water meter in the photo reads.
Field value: 8.2125 m³
